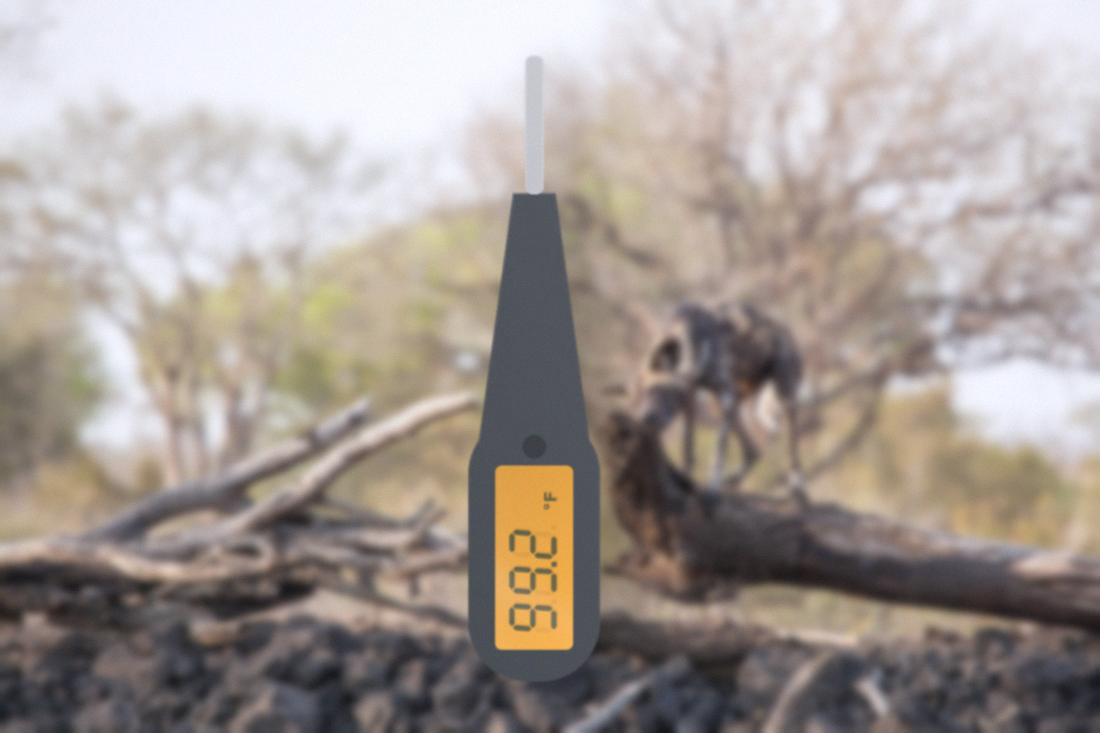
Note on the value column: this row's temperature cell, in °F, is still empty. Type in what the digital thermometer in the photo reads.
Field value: 99.2 °F
